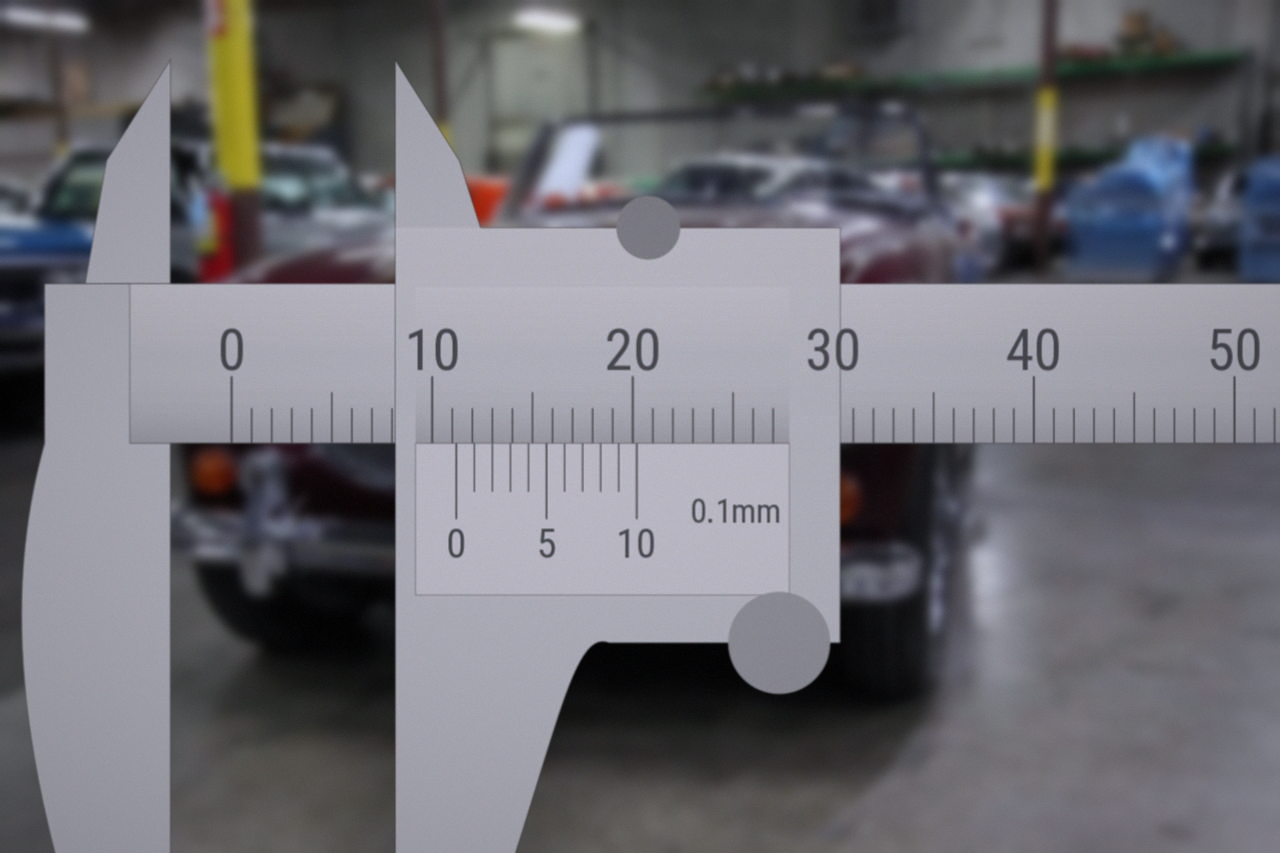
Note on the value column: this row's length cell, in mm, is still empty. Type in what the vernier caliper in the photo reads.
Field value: 11.2 mm
